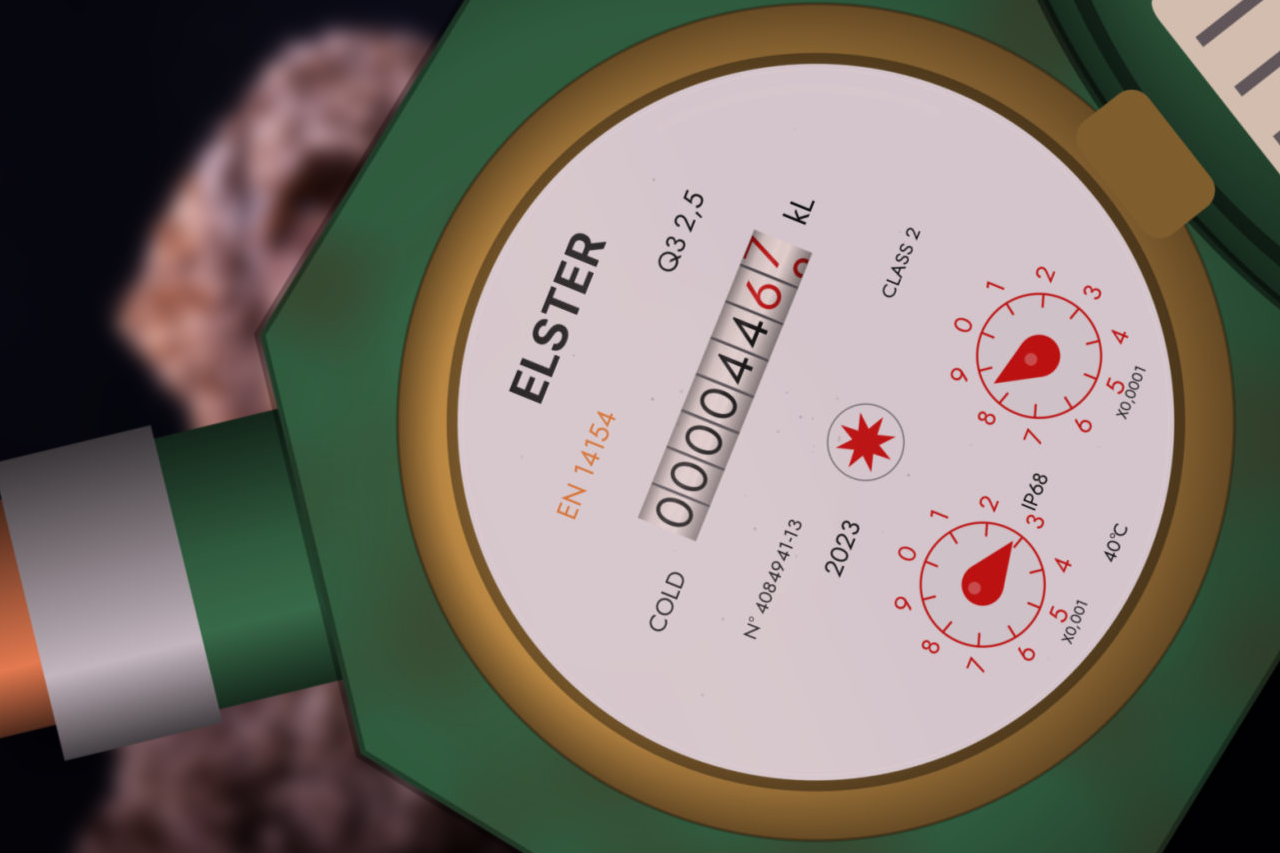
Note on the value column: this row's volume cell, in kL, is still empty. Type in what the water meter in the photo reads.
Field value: 44.6728 kL
